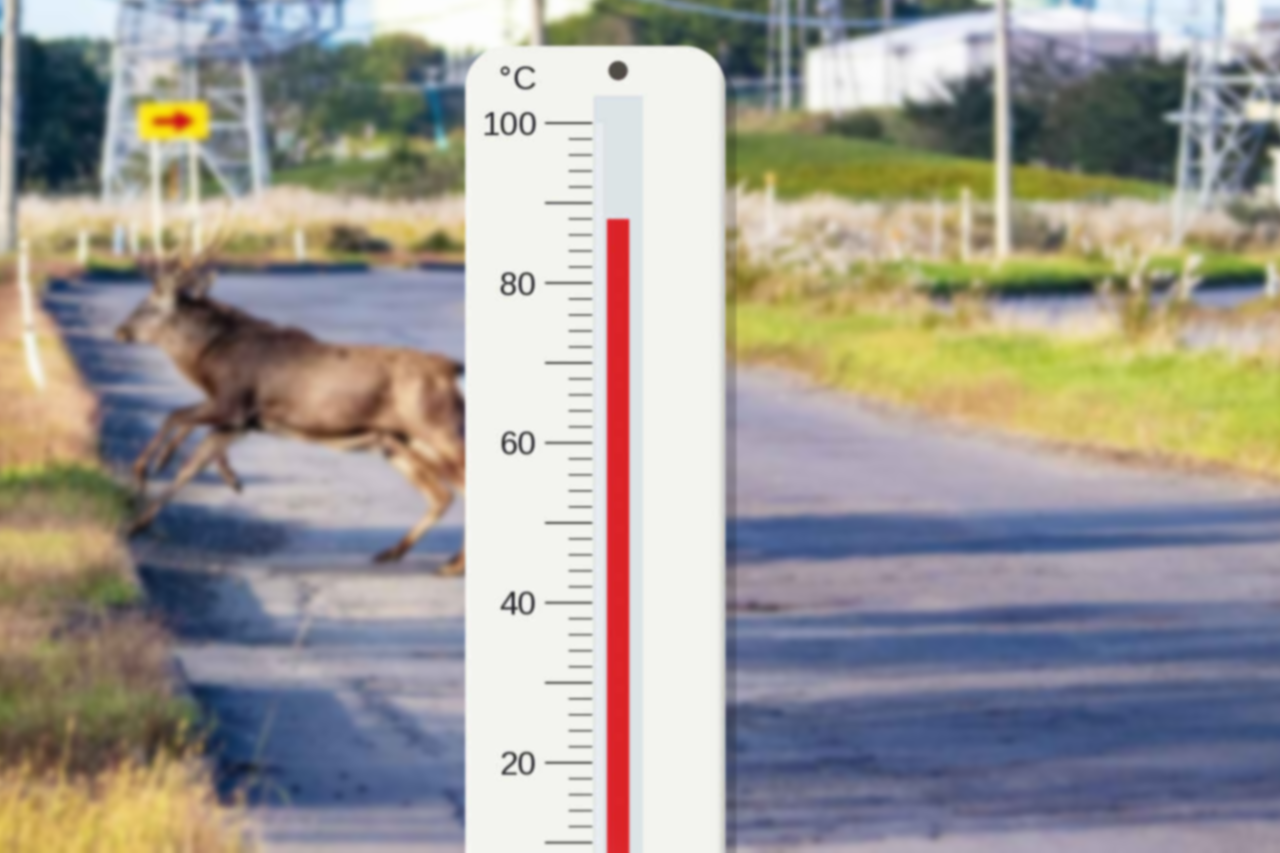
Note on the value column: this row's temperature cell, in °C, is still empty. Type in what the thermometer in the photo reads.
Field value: 88 °C
